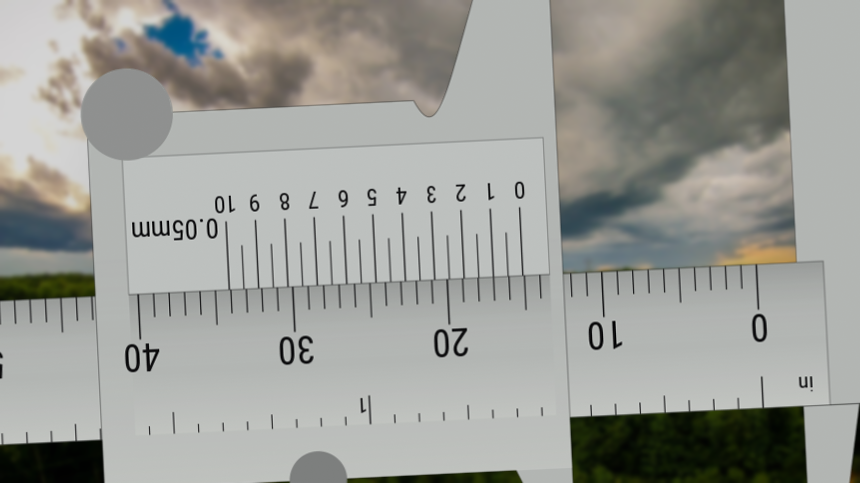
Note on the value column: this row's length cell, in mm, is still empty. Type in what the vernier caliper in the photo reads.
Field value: 15.1 mm
